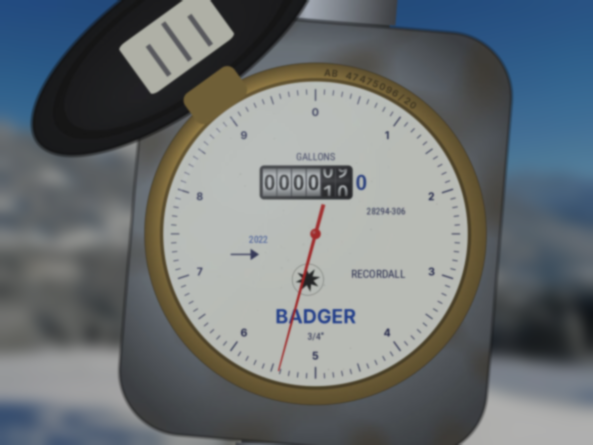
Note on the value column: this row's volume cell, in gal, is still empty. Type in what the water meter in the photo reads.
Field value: 95.4 gal
